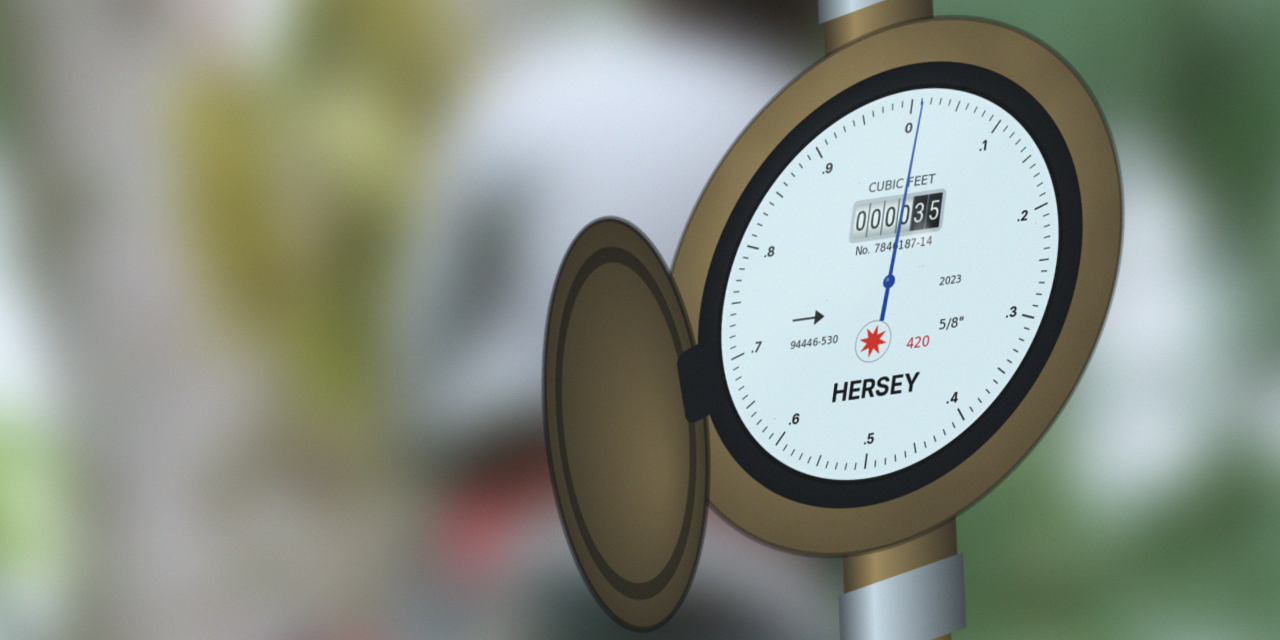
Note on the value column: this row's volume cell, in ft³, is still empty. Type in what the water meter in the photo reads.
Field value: 35.01 ft³
